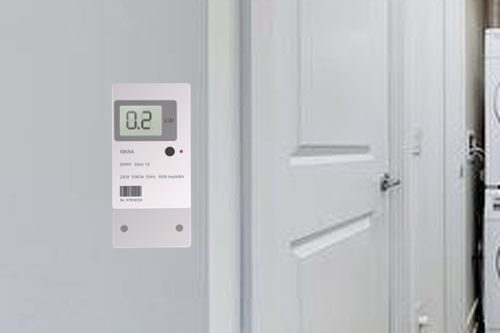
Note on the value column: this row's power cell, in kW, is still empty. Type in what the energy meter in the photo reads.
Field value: 0.2 kW
